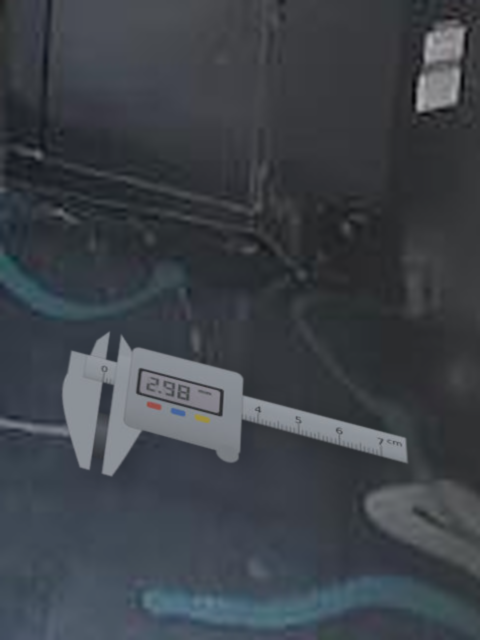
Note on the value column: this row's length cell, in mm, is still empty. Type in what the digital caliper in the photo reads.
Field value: 2.98 mm
